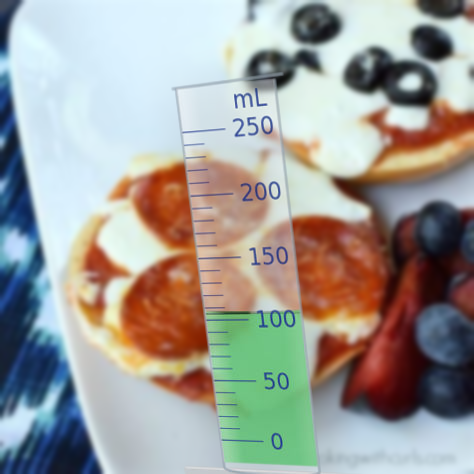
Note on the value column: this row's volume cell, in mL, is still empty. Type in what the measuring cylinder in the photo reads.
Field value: 105 mL
